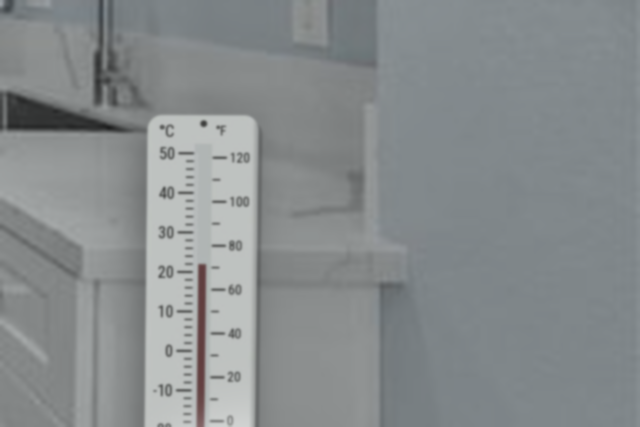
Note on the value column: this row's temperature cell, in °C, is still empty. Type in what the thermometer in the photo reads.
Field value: 22 °C
